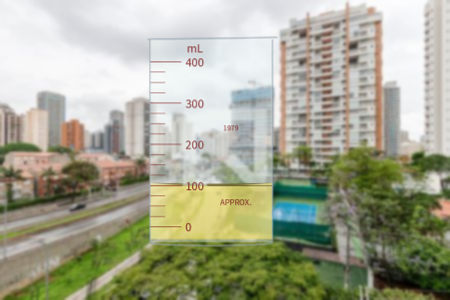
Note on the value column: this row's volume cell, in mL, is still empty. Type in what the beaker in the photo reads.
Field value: 100 mL
